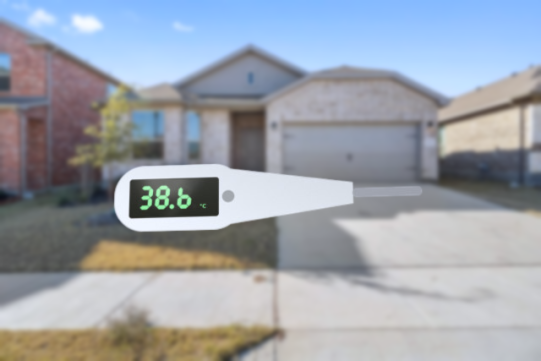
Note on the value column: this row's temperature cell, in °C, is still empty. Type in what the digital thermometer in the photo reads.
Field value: 38.6 °C
